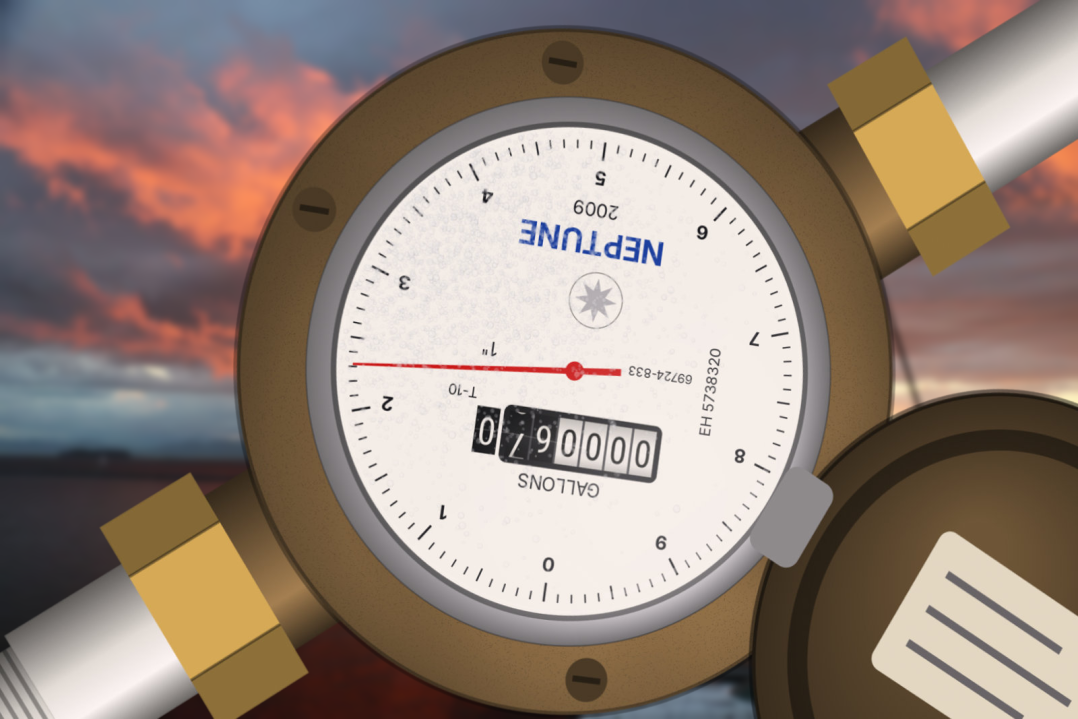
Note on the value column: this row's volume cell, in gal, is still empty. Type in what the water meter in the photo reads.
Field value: 672.3 gal
